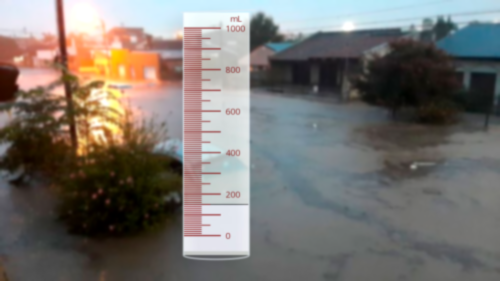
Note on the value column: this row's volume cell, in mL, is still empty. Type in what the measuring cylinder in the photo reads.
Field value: 150 mL
